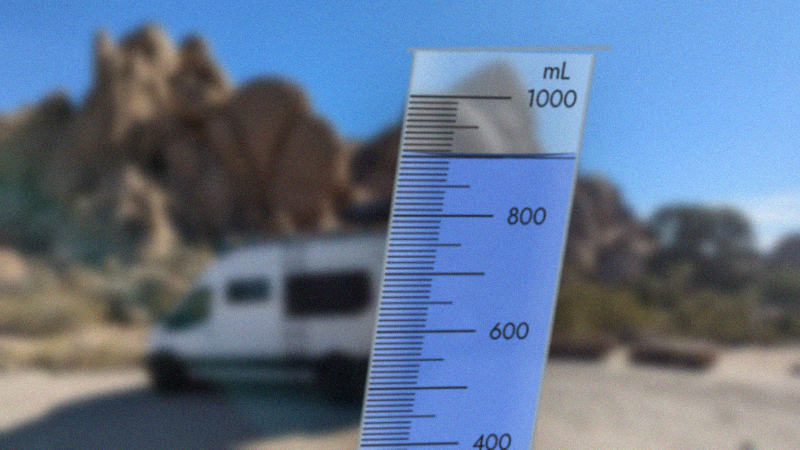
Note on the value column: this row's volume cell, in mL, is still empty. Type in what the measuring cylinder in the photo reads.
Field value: 900 mL
